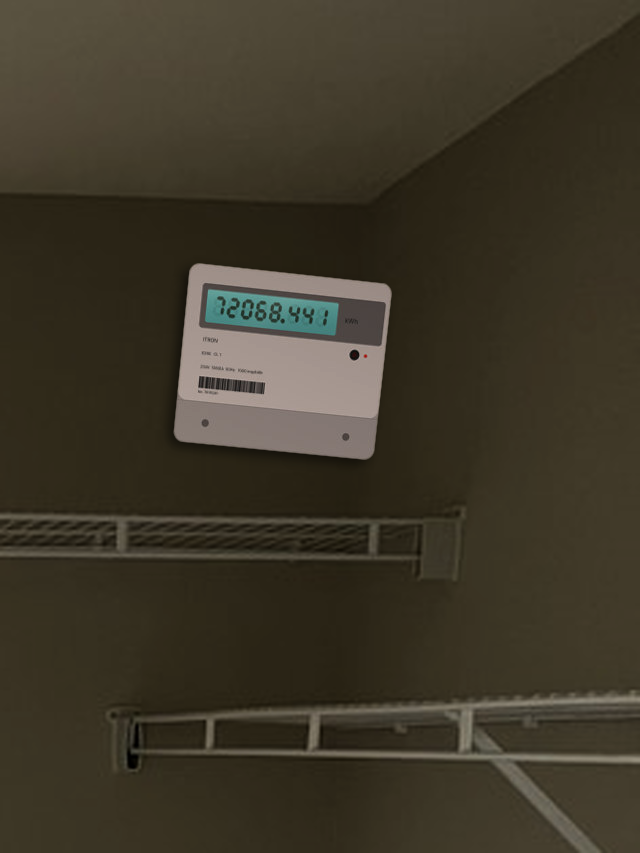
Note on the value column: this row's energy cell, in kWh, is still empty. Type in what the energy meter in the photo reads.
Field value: 72068.441 kWh
